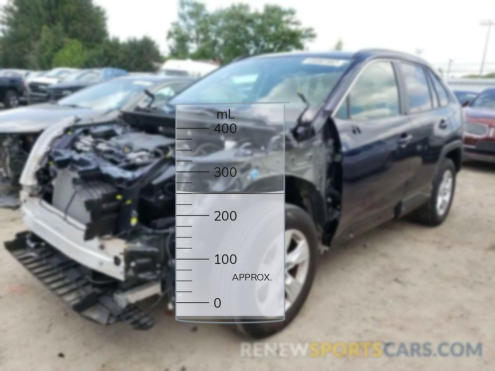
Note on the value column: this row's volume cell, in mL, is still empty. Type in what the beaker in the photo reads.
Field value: 250 mL
